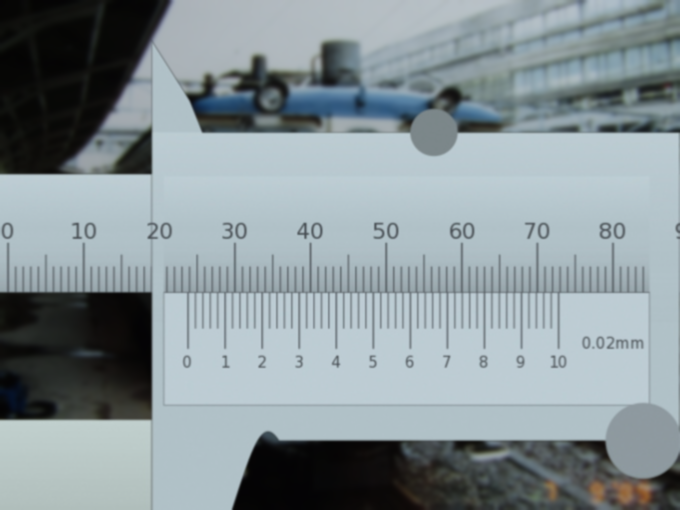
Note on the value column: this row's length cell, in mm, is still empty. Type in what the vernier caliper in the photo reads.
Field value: 23.8 mm
